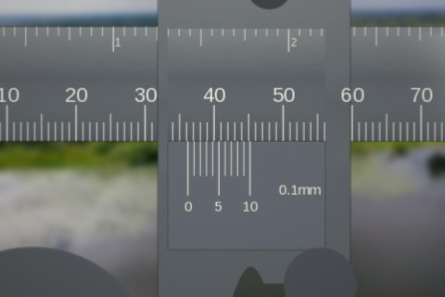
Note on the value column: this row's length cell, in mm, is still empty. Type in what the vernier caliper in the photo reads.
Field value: 36.2 mm
